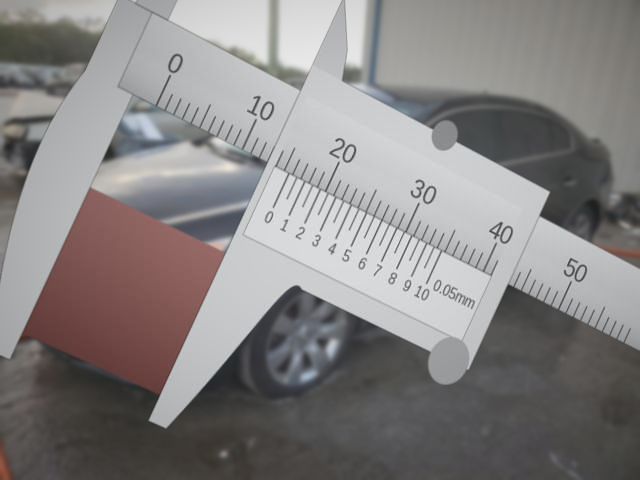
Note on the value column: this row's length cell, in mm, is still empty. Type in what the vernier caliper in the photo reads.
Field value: 15.6 mm
